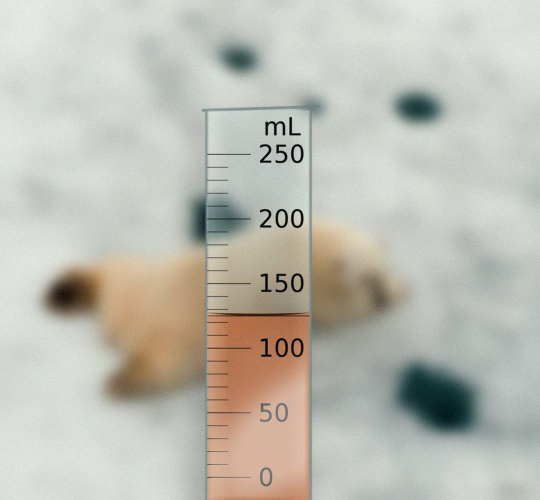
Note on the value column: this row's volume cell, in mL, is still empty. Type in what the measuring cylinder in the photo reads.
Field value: 125 mL
